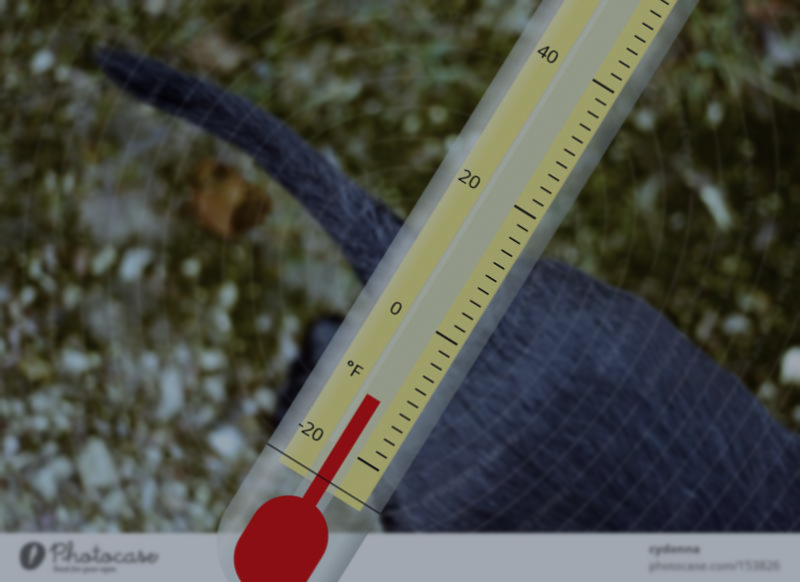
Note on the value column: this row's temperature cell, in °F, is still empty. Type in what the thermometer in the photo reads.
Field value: -12 °F
